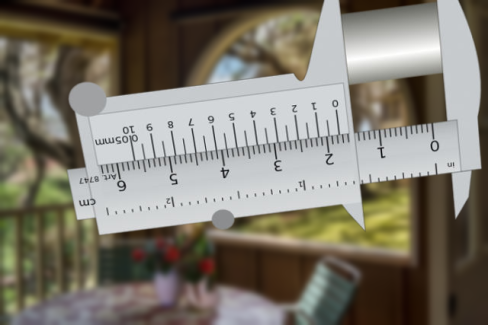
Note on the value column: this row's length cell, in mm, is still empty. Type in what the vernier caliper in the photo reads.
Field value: 17.6 mm
